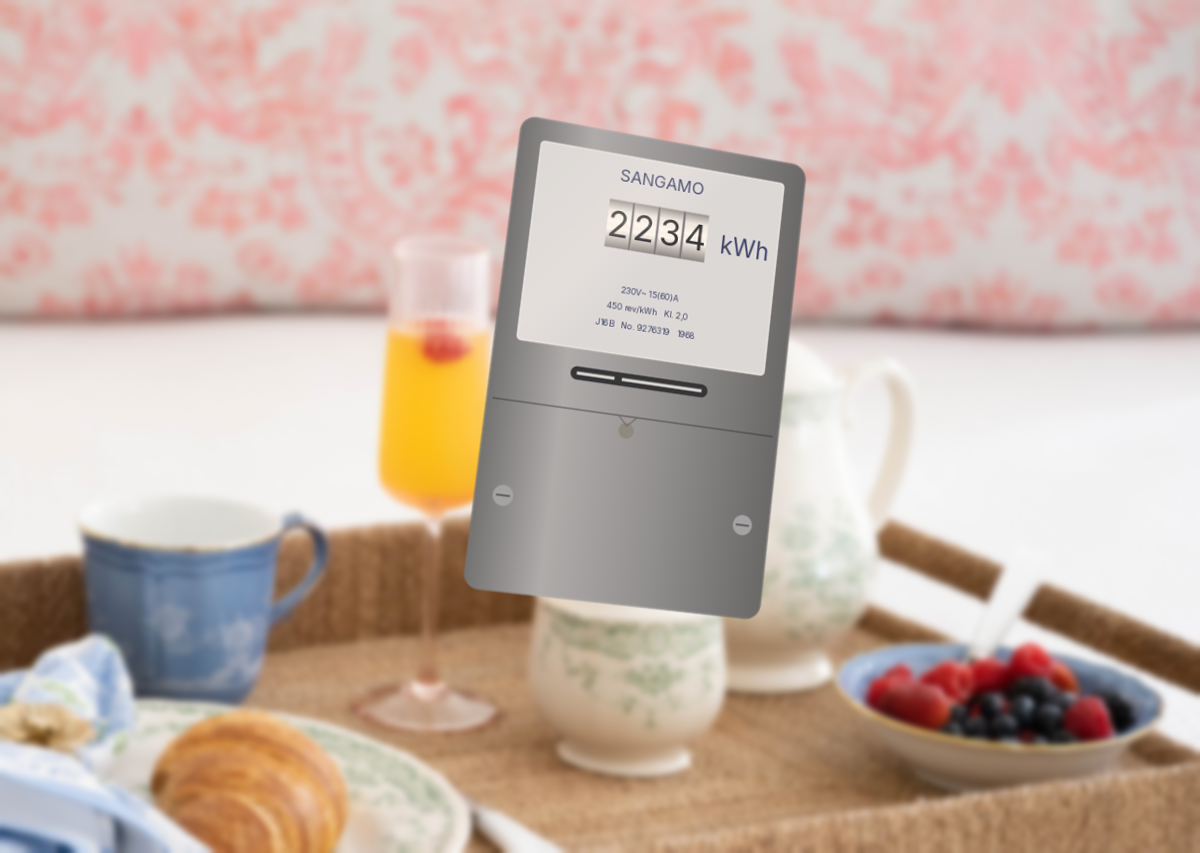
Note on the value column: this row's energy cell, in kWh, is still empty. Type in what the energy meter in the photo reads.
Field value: 2234 kWh
